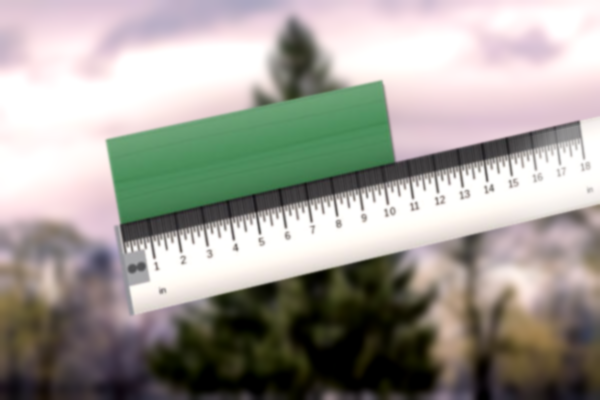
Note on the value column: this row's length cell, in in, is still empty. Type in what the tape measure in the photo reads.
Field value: 10.5 in
